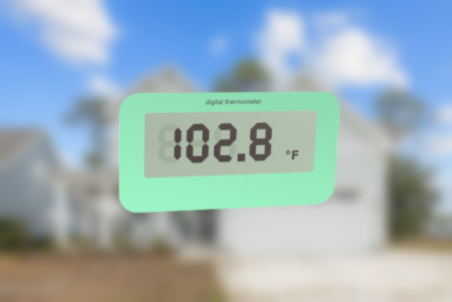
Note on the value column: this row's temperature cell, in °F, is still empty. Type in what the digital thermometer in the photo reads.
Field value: 102.8 °F
